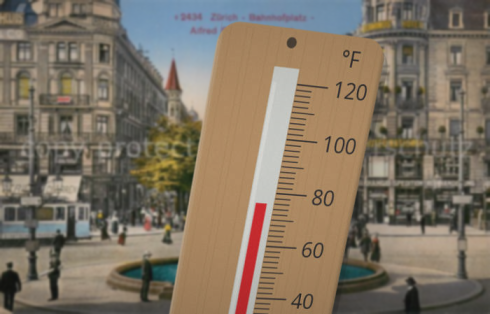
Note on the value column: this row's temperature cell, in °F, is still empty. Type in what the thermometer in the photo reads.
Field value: 76 °F
